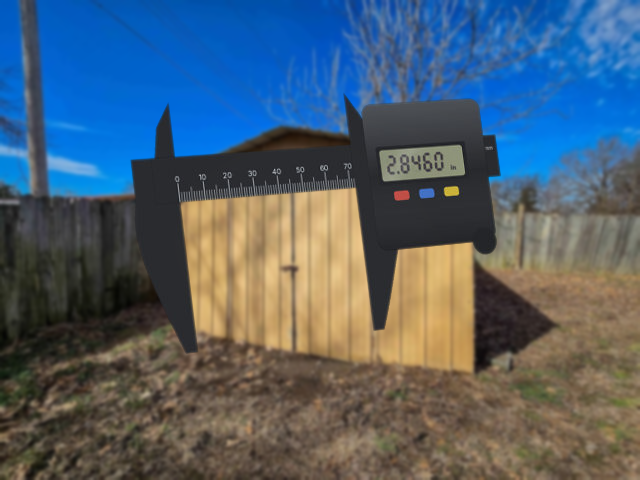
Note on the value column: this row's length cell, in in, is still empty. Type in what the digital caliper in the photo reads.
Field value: 2.8460 in
